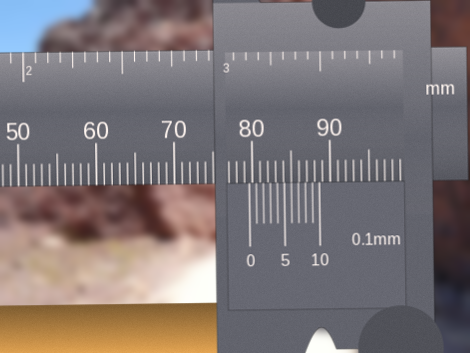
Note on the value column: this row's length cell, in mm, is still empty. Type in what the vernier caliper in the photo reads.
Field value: 79.6 mm
